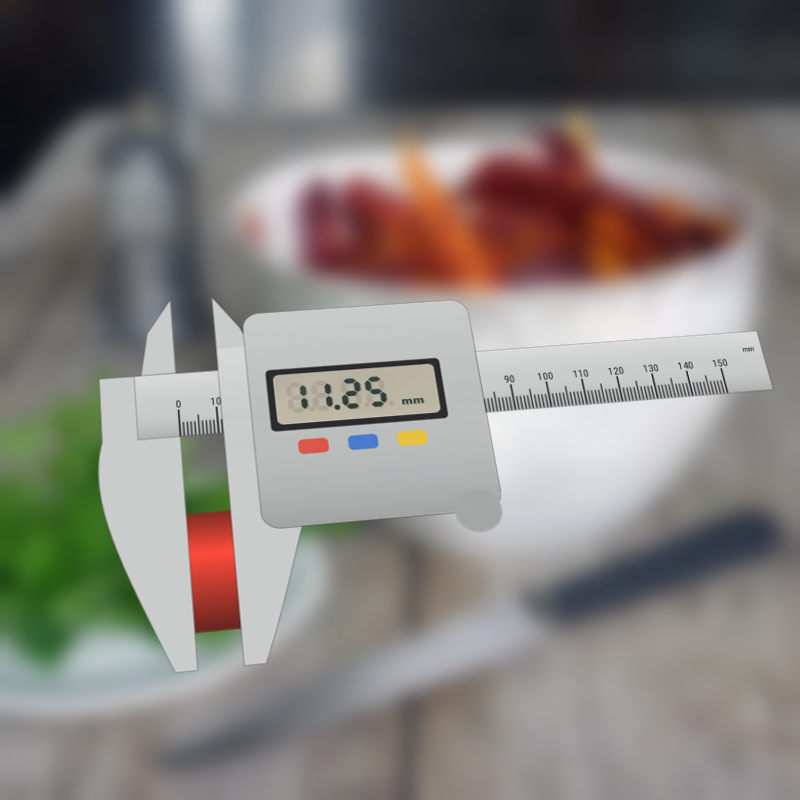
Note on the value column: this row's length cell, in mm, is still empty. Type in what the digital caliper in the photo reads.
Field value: 11.25 mm
